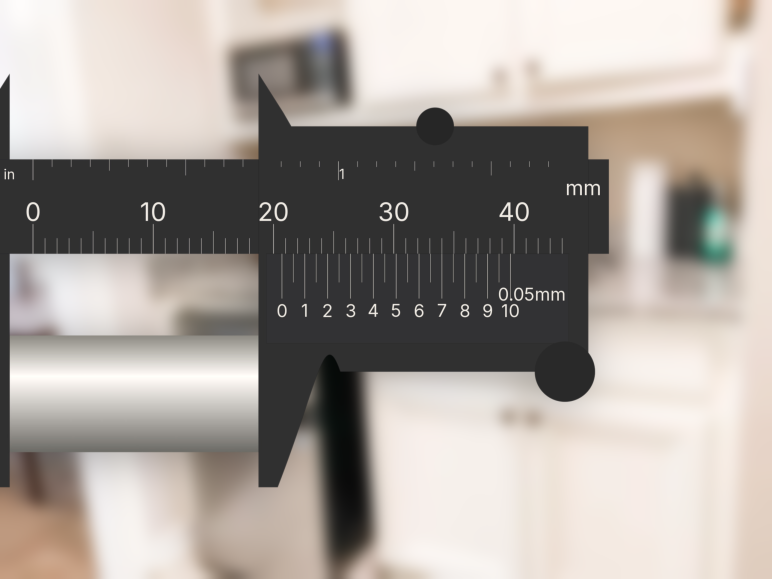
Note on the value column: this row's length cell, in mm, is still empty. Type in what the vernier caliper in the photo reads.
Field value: 20.7 mm
